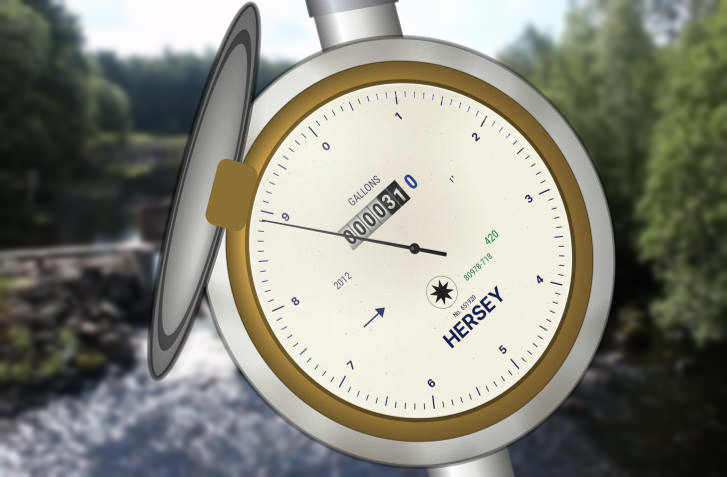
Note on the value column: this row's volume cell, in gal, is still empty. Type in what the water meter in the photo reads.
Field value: 308.9 gal
